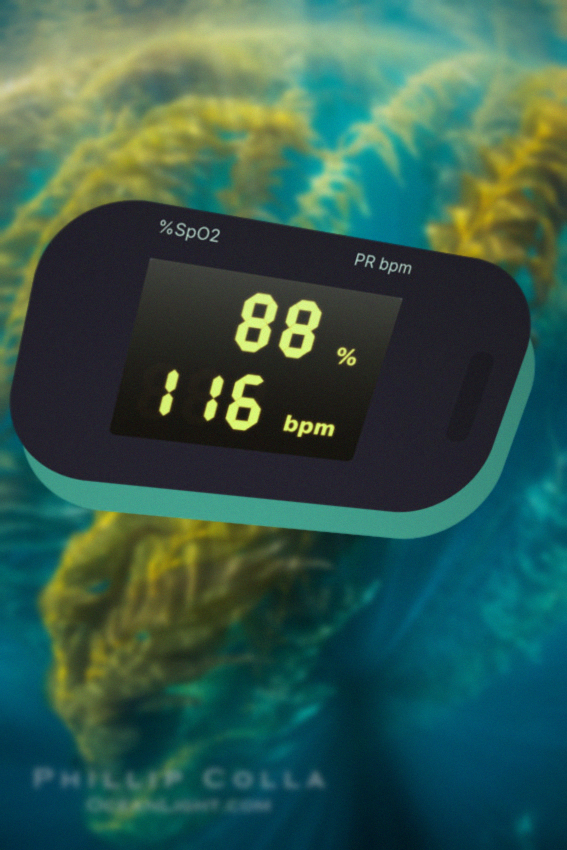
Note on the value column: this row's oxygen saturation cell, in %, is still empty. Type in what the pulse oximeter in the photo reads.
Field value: 88 %
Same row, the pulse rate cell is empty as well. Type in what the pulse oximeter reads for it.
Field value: 116 bpm
